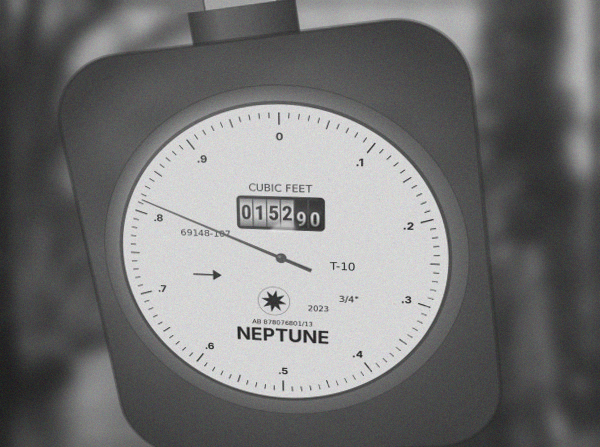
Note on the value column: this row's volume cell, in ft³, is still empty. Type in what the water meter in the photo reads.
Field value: 15289.81 ft³
